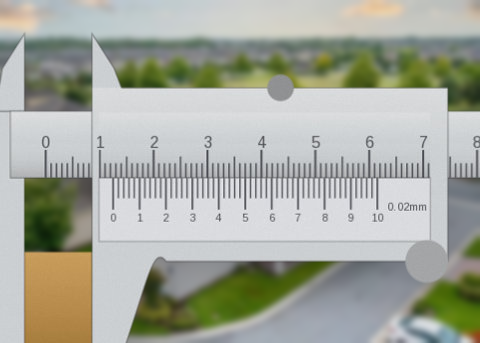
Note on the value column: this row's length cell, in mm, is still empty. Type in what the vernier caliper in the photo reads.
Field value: 12.5 mm
